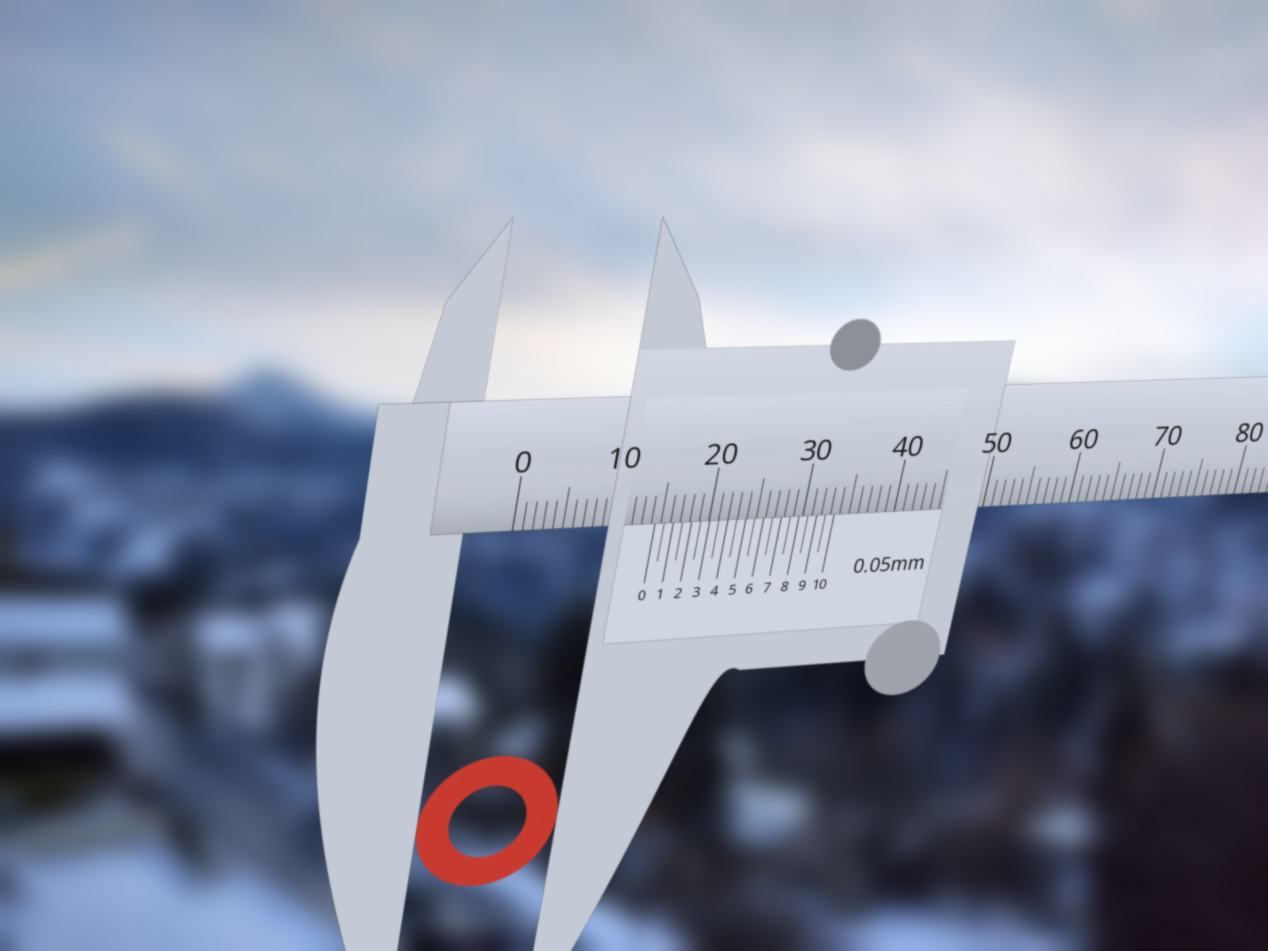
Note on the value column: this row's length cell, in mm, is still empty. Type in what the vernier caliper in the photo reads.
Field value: 14.4 mm
